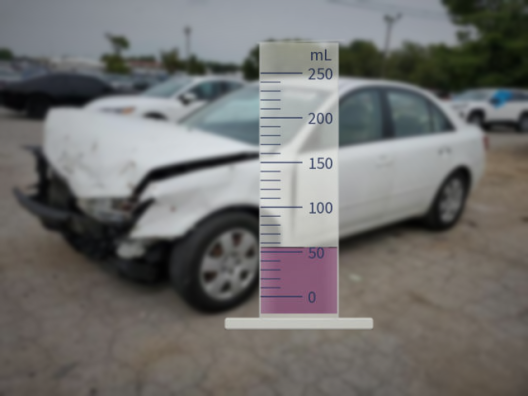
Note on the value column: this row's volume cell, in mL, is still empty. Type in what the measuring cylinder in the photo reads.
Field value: 55 mL
